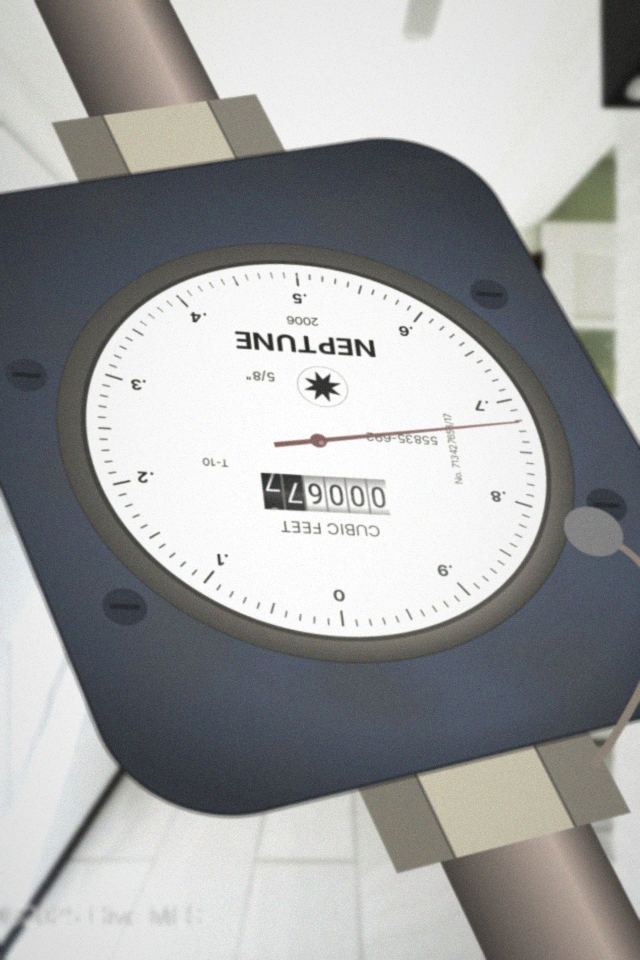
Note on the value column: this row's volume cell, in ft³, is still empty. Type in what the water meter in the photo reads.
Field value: 676.72 ft³
